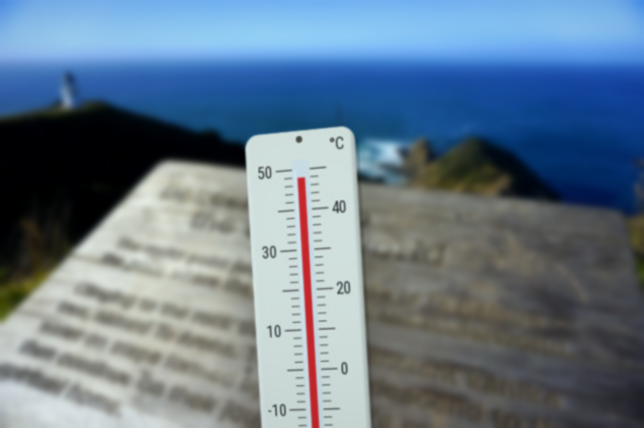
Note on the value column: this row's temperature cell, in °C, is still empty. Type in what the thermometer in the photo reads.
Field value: 48 °C
